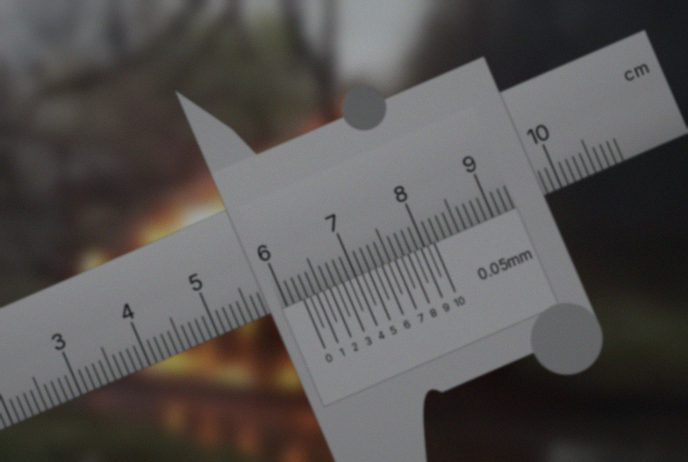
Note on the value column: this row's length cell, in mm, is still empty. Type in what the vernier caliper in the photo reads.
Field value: 62.4 mm
